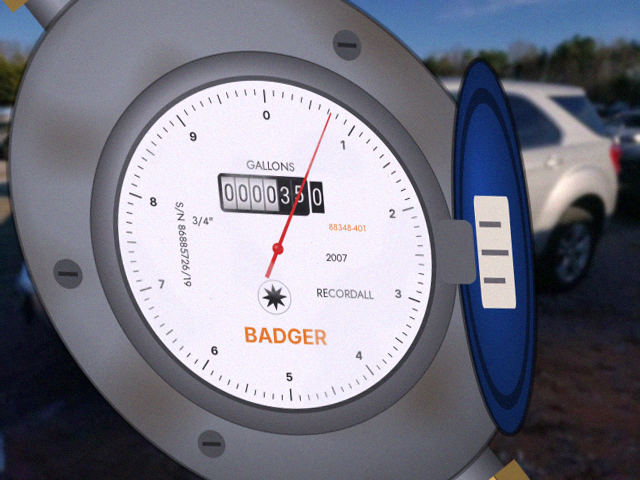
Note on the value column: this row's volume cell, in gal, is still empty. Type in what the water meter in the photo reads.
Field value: 350.7 gal
